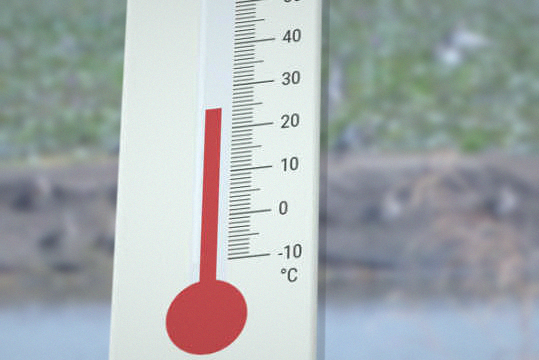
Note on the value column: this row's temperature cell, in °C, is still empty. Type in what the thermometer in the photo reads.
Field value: 25 °C
